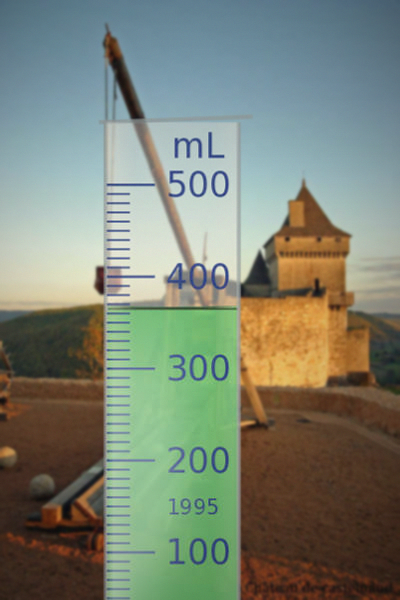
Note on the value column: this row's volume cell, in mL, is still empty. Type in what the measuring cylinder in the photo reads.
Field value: 365 mL
